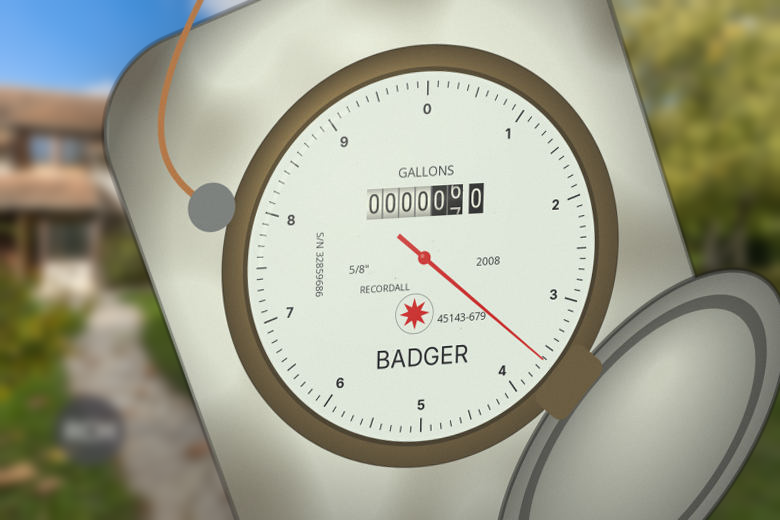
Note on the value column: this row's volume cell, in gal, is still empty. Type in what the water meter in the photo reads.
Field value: 63.6 gal
